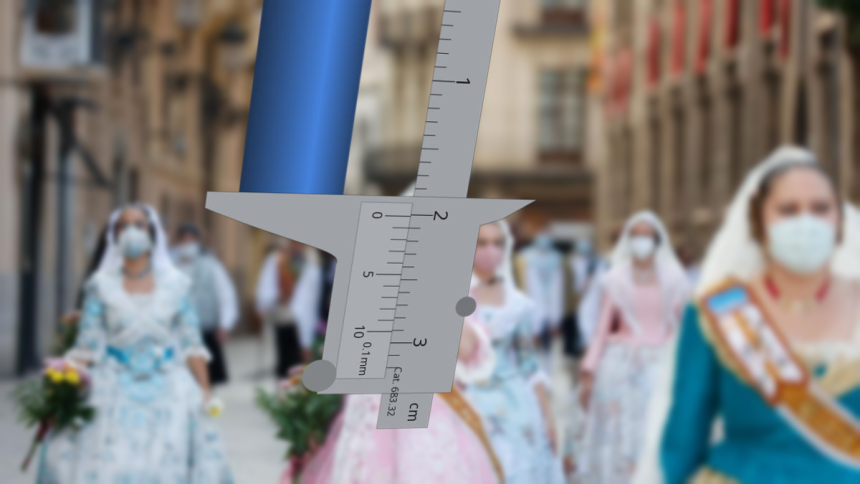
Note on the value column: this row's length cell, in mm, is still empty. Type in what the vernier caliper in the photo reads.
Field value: 20.1 mm
